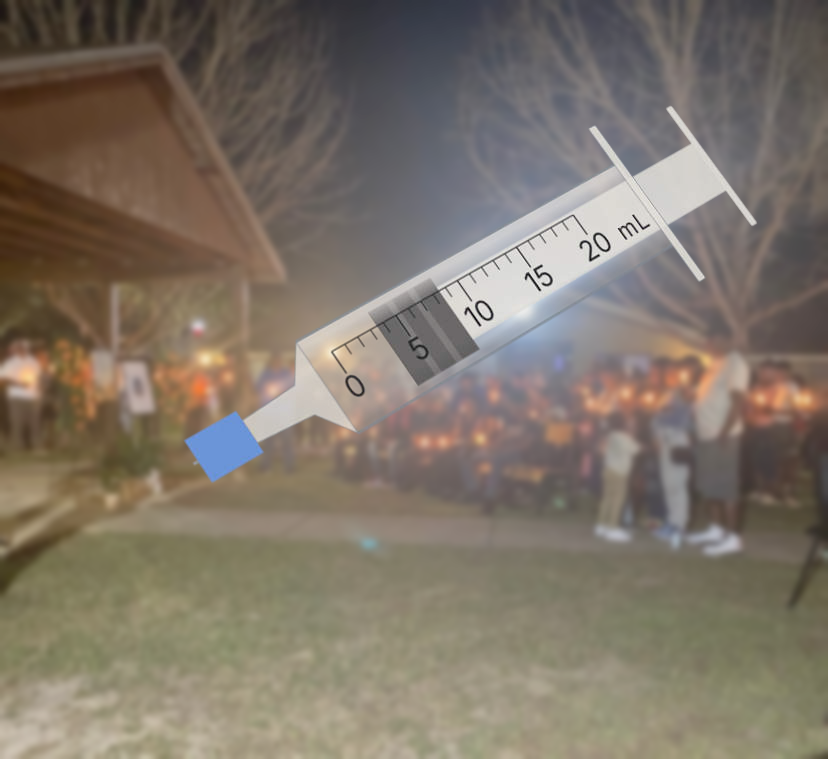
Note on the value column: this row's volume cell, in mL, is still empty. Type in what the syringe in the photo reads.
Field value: 3.5 mL
